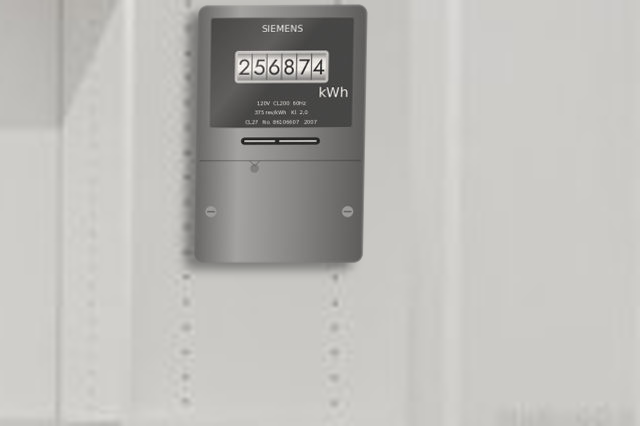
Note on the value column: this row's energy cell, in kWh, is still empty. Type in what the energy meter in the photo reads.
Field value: 256874 kWh
